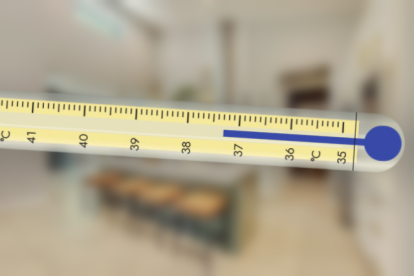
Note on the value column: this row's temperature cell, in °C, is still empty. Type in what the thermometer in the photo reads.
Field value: 37.3 °C
